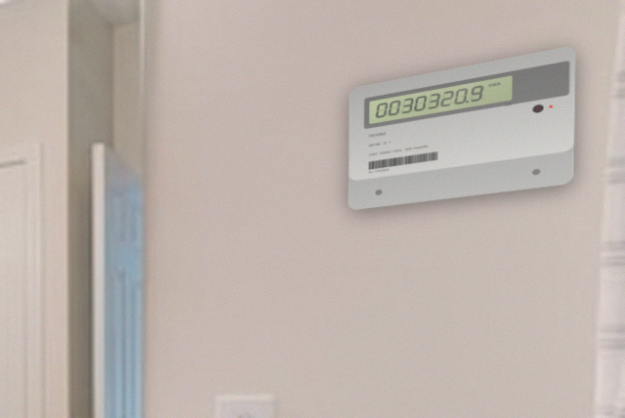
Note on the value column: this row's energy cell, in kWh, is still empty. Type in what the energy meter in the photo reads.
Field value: 30320.9 kWh
